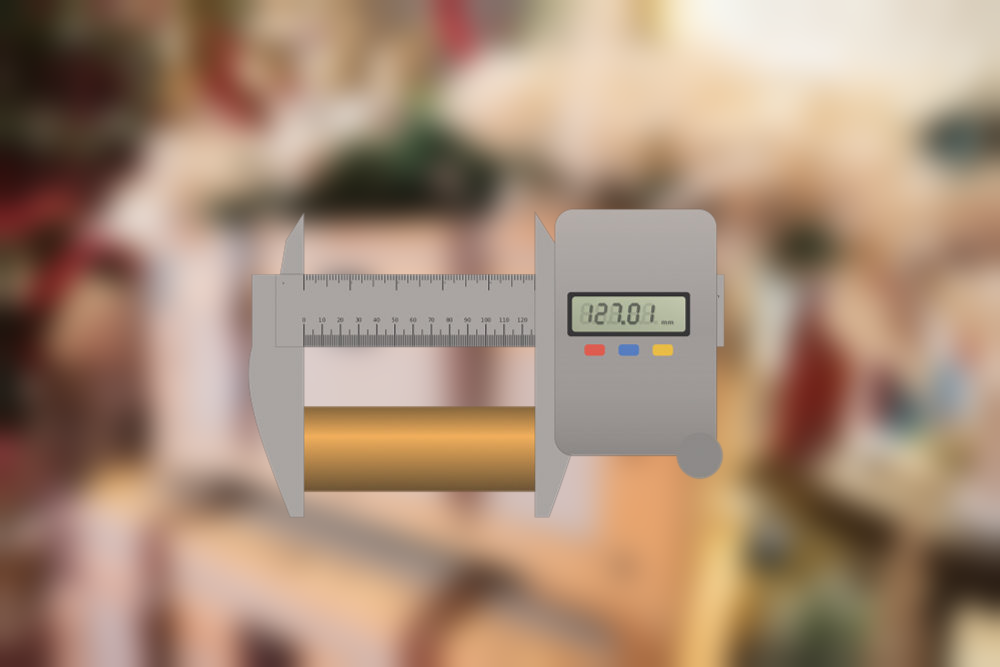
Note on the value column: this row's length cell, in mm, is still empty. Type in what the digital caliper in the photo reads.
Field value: 127.01 mm
